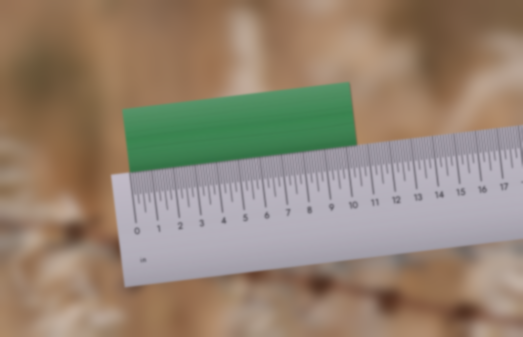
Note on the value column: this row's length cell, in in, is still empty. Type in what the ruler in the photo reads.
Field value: 10.5 in
